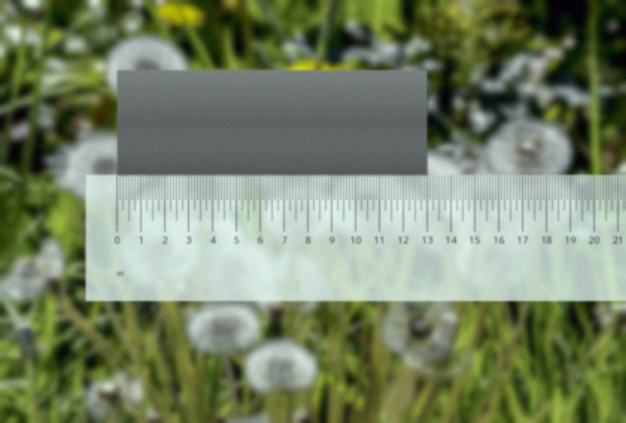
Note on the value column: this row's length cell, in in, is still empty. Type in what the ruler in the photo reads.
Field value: 13 in
